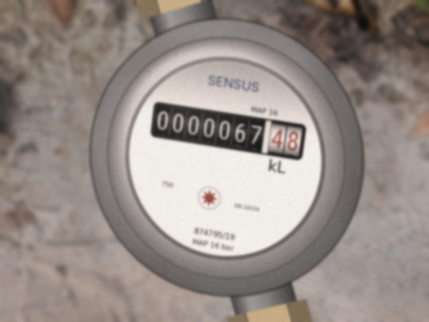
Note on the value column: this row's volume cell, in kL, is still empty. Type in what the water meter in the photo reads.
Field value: 67.48 kL
